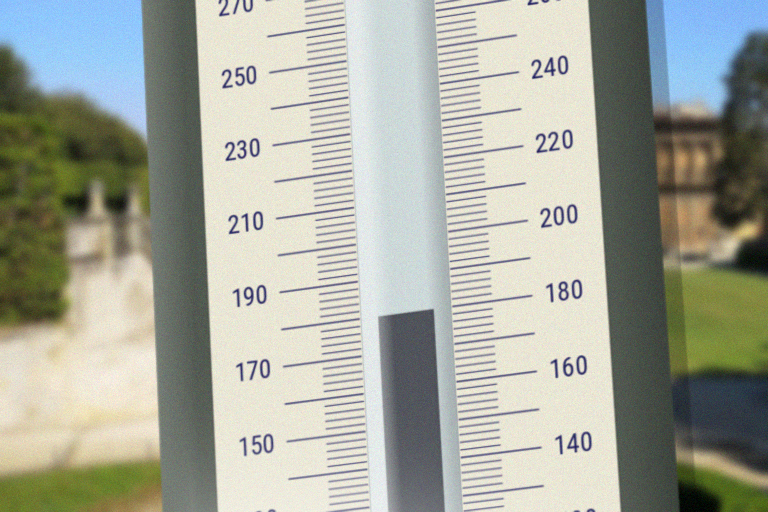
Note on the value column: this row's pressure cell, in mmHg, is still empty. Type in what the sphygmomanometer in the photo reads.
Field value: 180 mmHg
